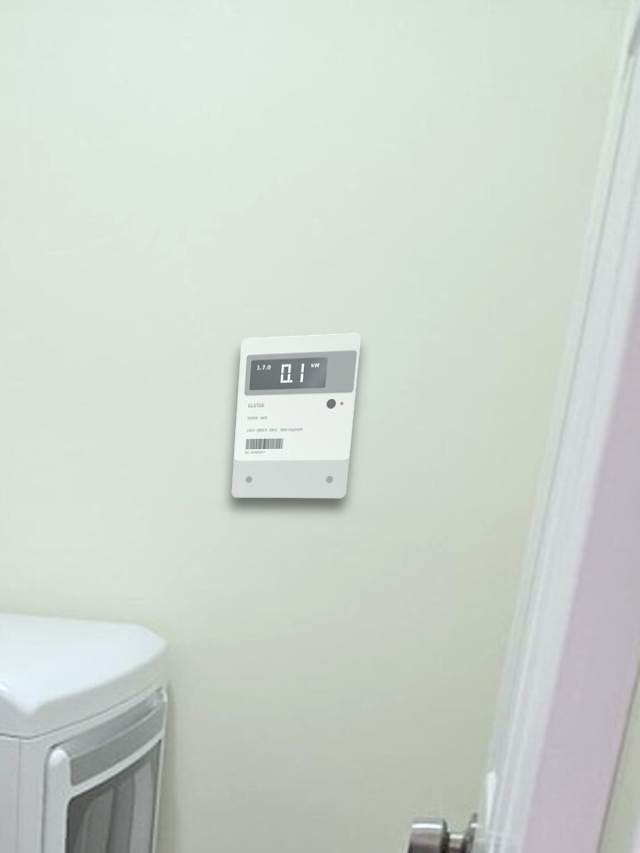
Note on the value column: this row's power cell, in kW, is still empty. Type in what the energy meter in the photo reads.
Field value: 0.1 kW
